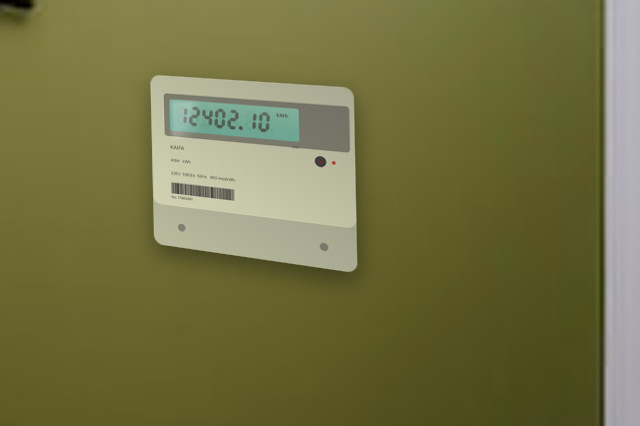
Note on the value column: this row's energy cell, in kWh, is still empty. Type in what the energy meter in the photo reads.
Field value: 12402.10 kWh
